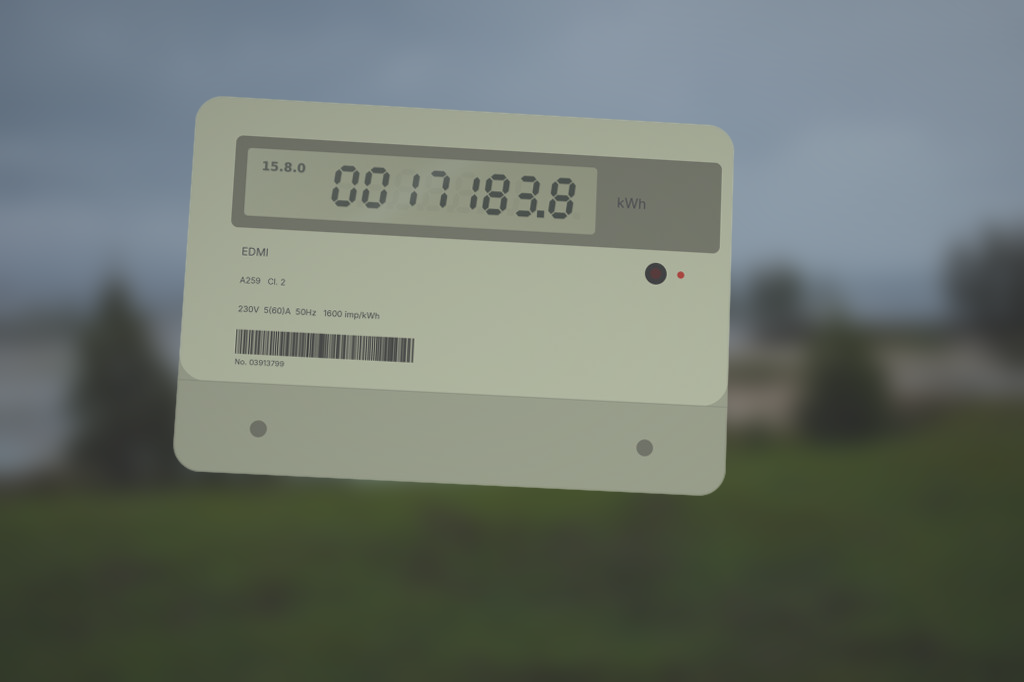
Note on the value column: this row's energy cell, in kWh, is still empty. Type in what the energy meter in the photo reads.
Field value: 17183.8 kWh
